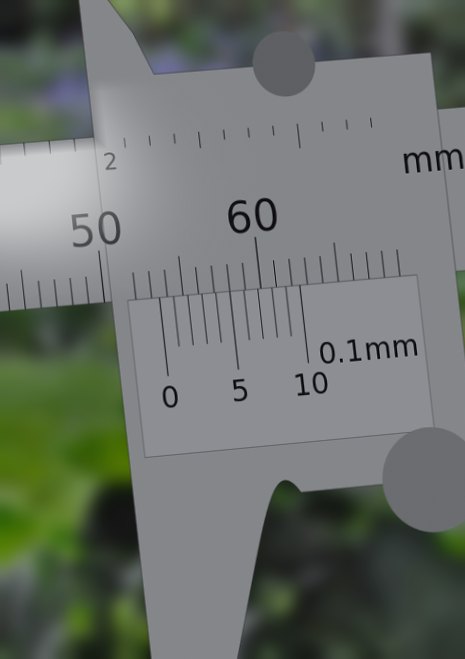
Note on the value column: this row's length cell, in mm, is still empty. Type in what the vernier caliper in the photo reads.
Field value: 53.5 mm
